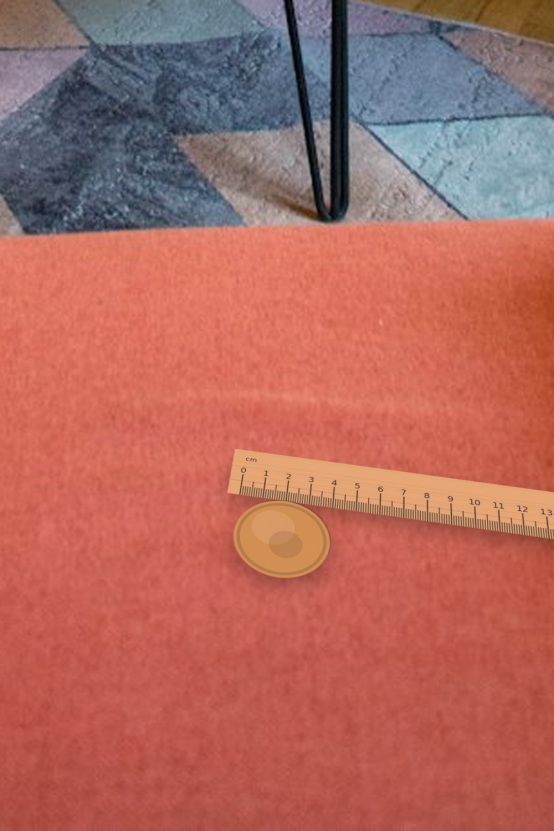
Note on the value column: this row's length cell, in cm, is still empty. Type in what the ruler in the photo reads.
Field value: 4 cm
